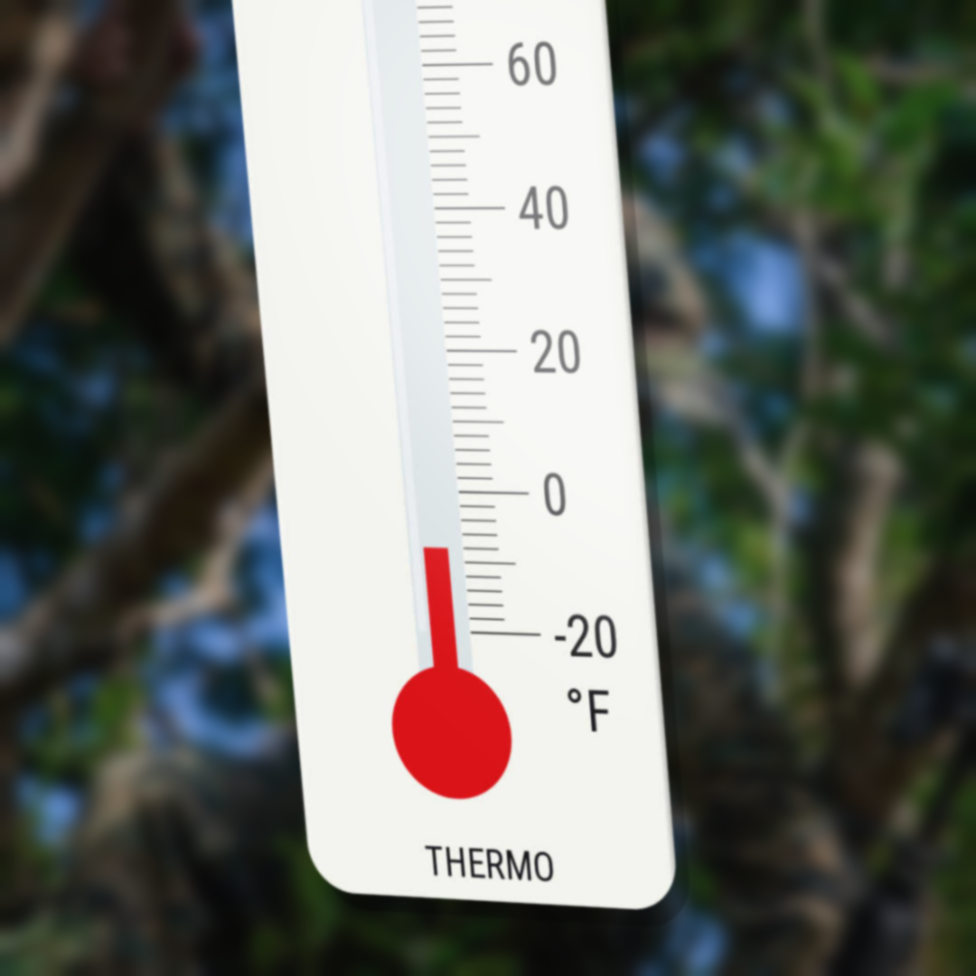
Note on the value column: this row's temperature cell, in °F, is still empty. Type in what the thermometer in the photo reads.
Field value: -8 °F
